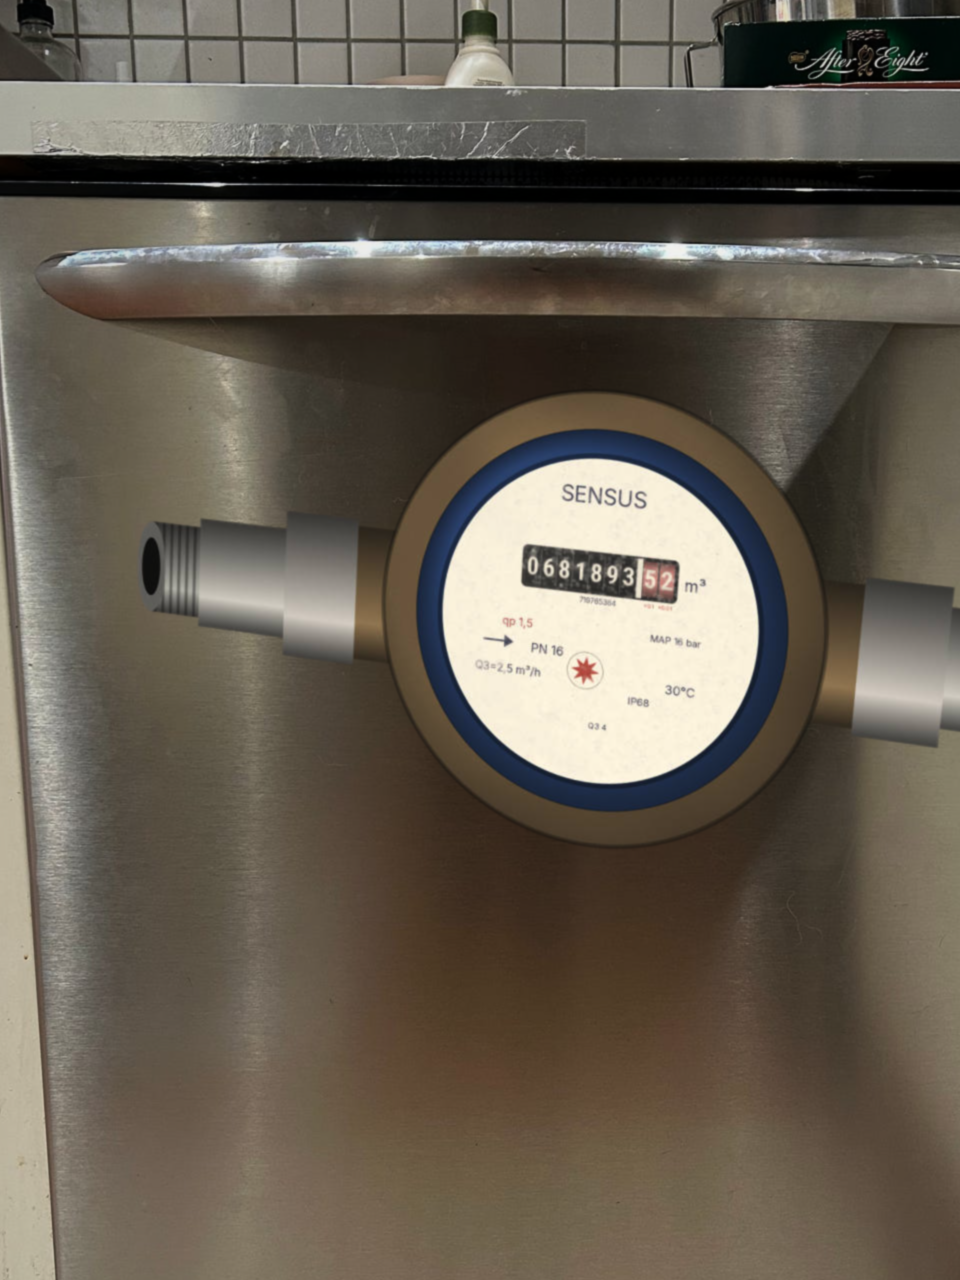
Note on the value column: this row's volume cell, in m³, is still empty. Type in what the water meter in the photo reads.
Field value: 681893.52 m³
